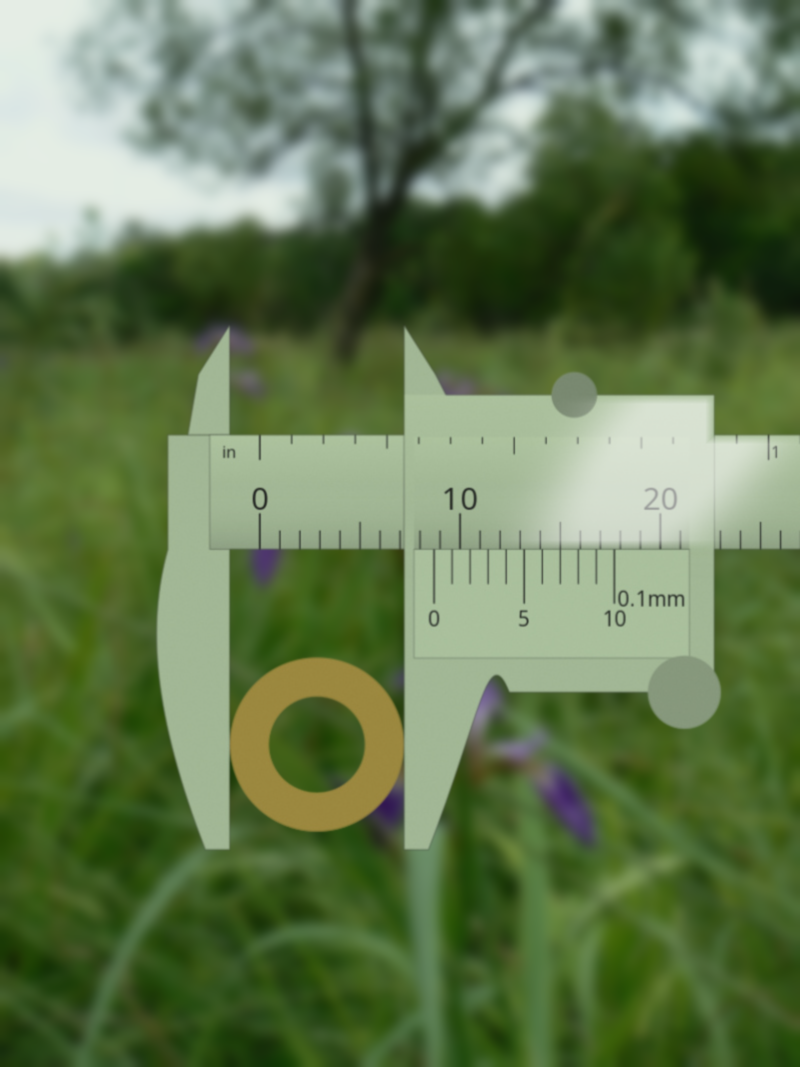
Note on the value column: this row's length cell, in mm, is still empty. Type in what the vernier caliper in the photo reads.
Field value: 8.7 mm
